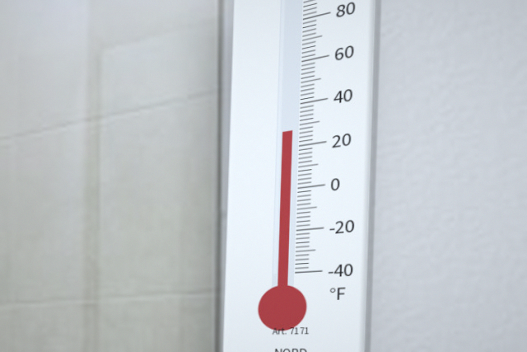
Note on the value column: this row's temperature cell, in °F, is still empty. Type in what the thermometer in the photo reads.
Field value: 28 °F
